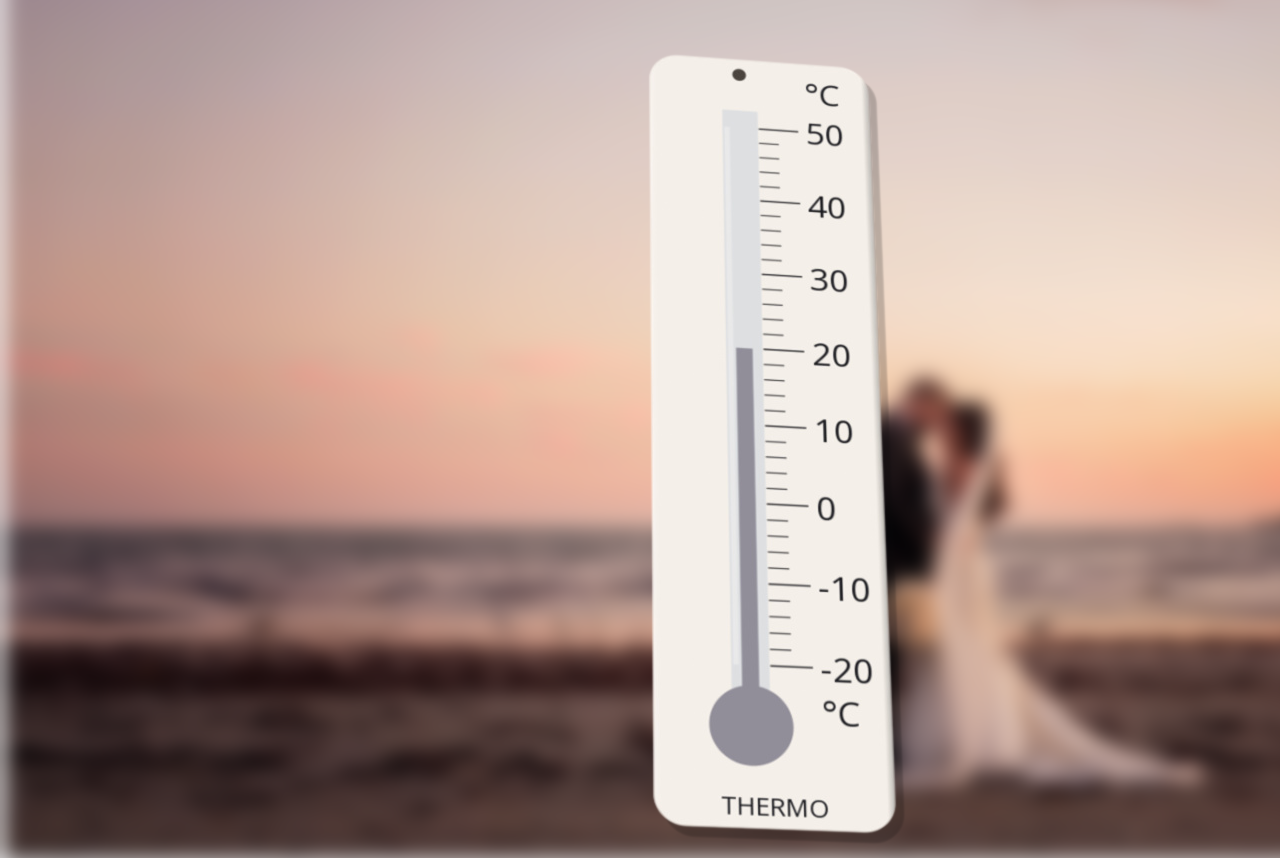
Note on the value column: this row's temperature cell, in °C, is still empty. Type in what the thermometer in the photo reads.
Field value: 20 °C
